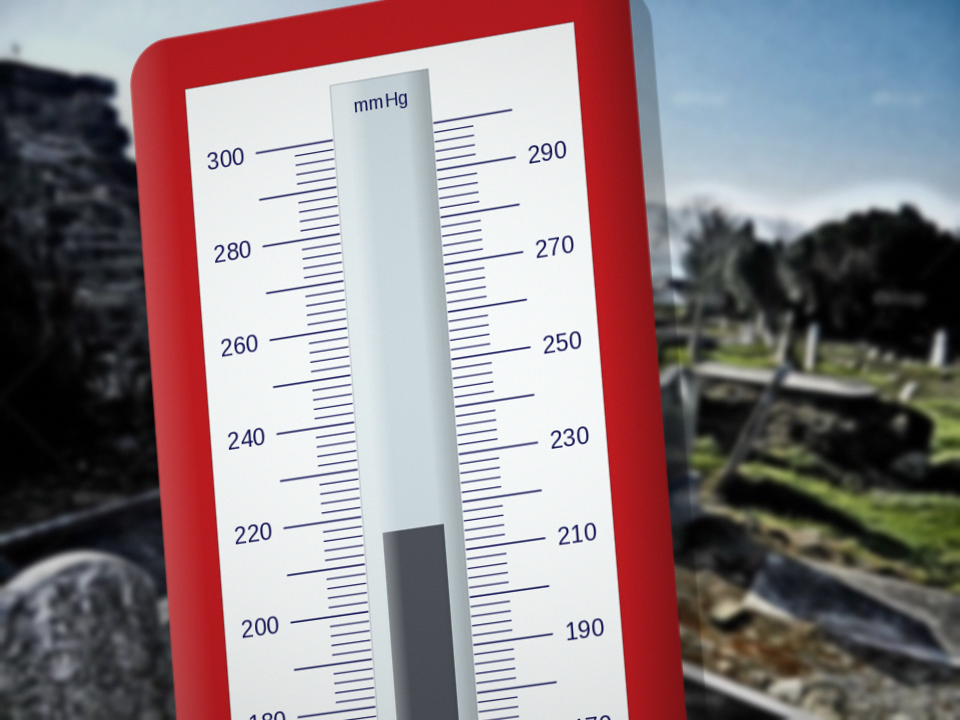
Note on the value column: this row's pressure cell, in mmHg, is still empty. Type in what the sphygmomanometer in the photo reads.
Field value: 216 mmHg
